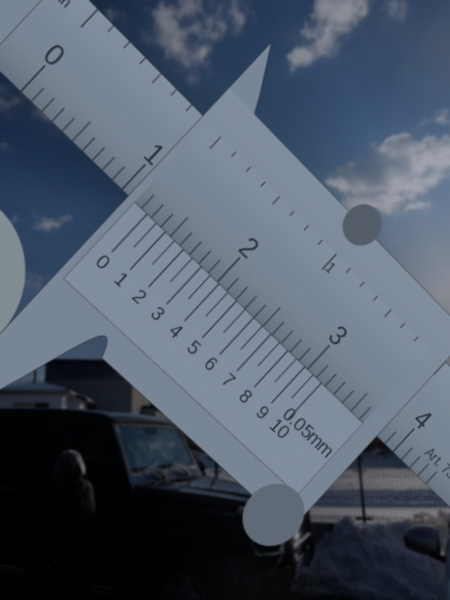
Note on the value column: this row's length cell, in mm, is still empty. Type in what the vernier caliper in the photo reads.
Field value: 12.6 mm
